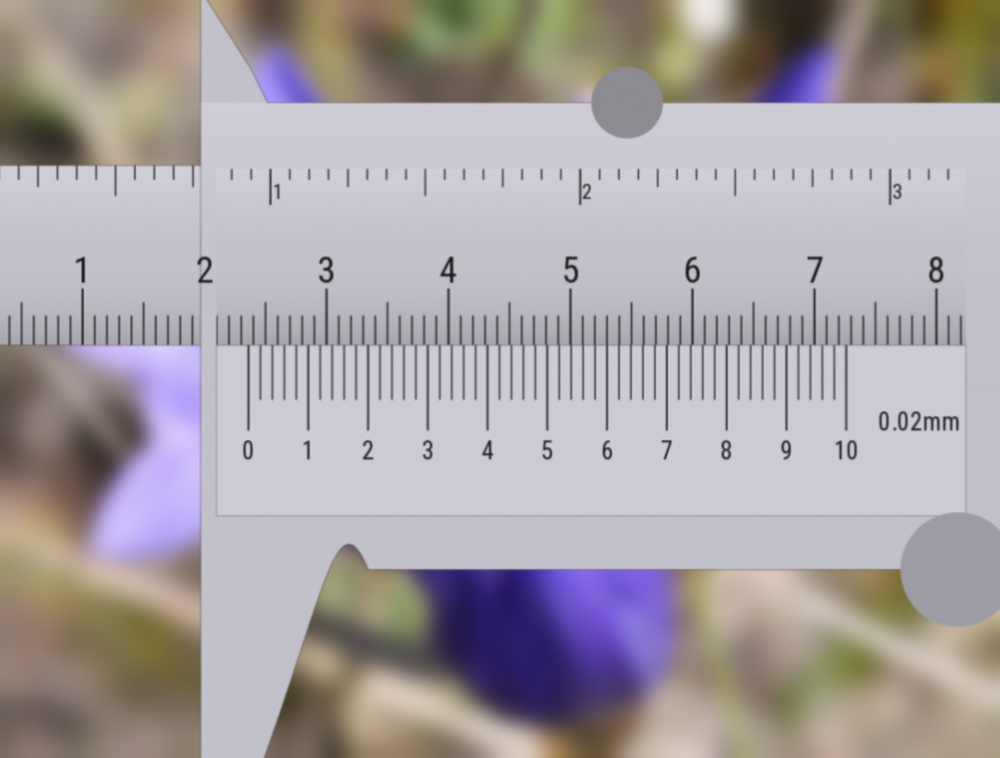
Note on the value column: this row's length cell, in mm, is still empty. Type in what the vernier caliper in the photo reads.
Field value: 23.6 mm
